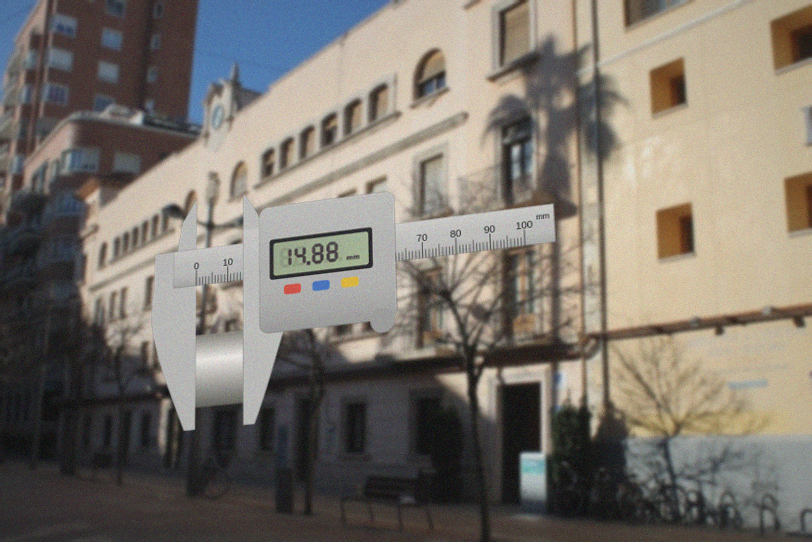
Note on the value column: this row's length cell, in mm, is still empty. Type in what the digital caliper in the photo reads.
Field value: 14.88 mm
